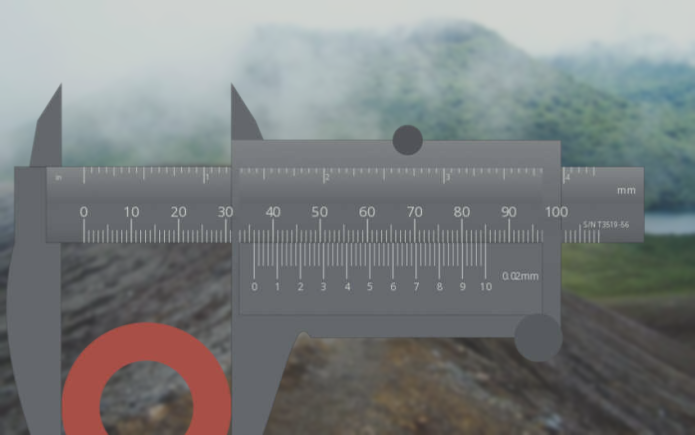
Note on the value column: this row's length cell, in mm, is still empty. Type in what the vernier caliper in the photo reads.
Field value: 36.0 mm
